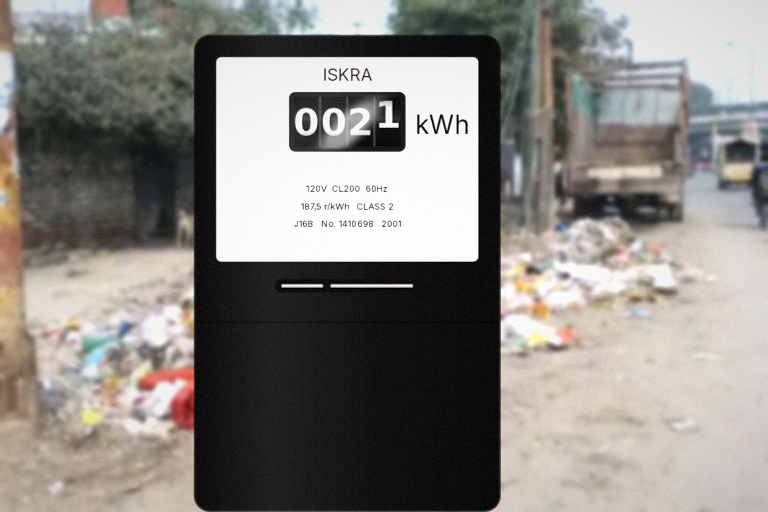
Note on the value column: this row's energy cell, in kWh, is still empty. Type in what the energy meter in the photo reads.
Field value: 21 kWh
